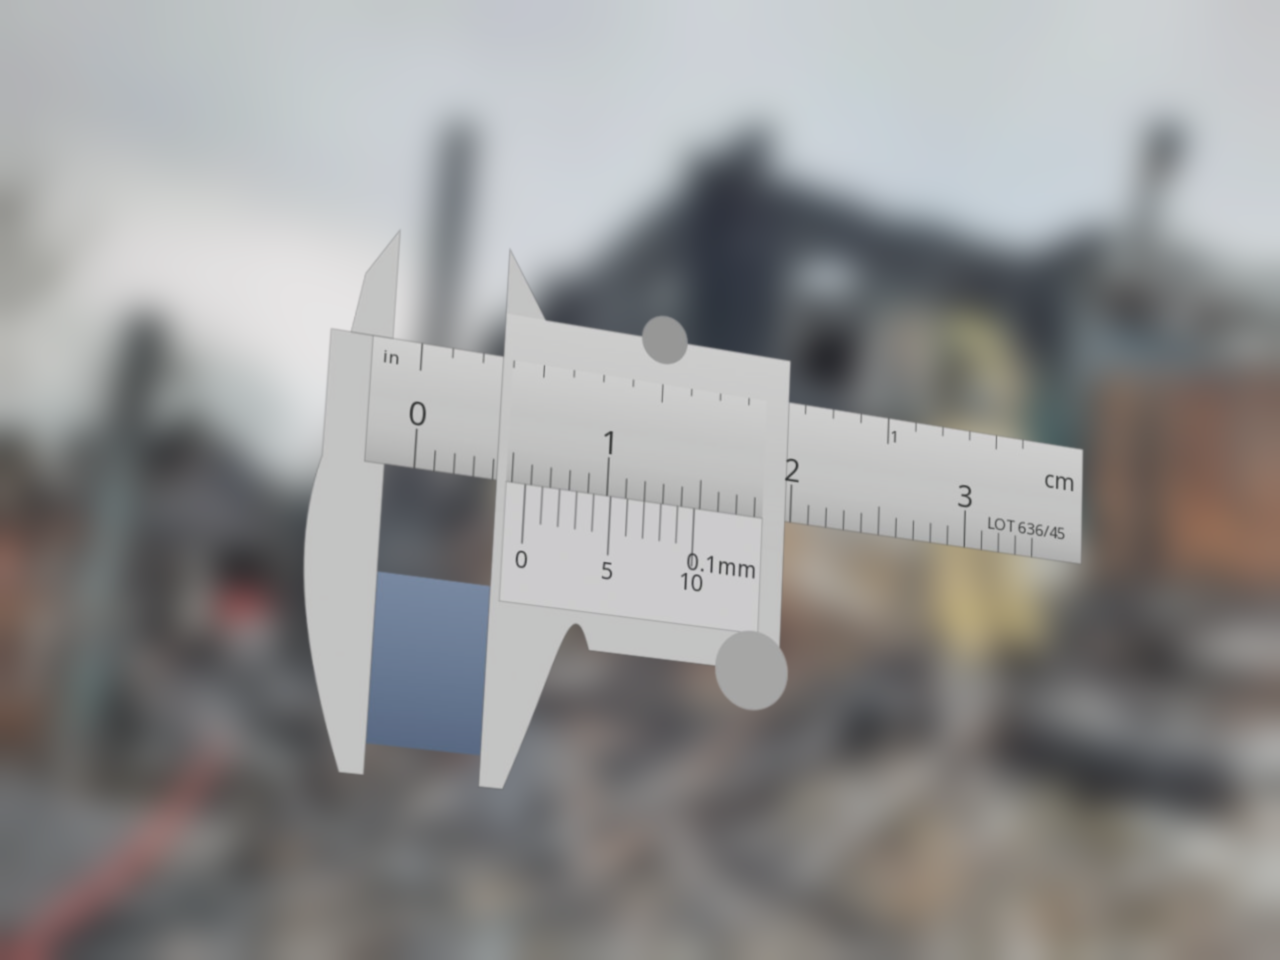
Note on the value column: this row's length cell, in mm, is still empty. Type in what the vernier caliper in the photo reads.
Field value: 5.7 mm
